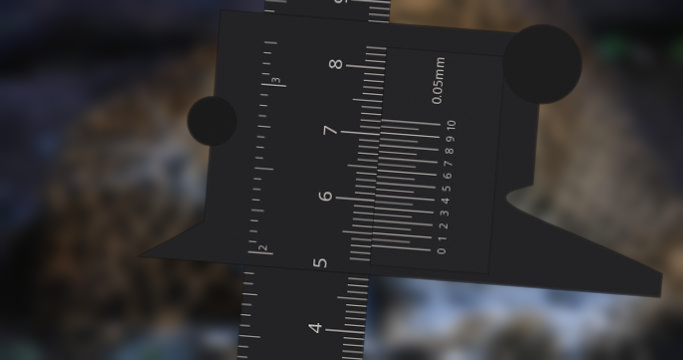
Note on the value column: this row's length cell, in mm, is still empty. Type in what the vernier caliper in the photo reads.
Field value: 53.2 mm
